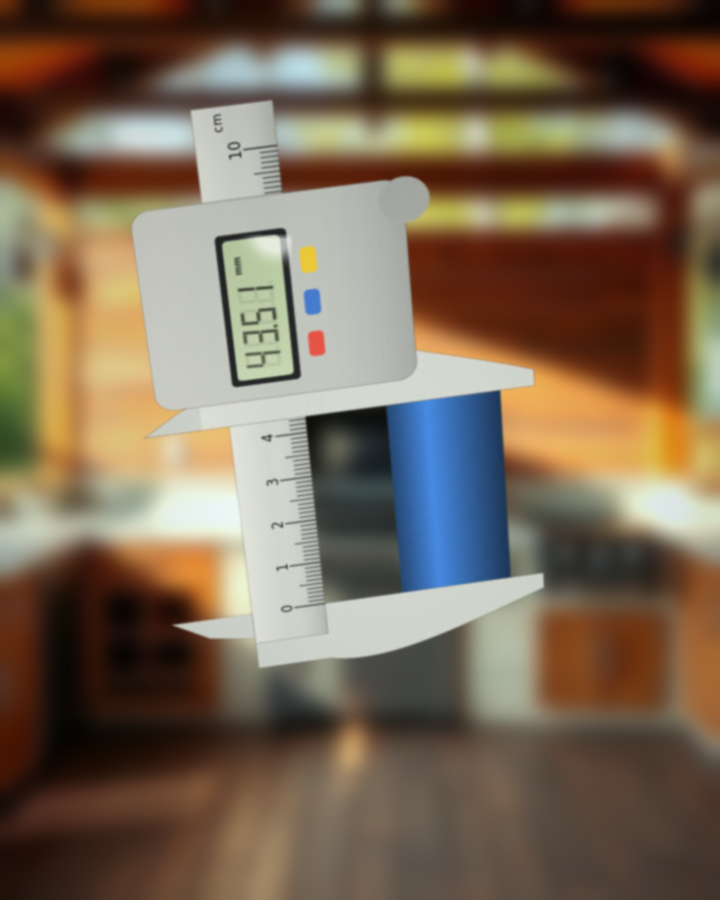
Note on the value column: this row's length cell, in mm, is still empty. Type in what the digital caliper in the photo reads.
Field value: 43.51 mm
